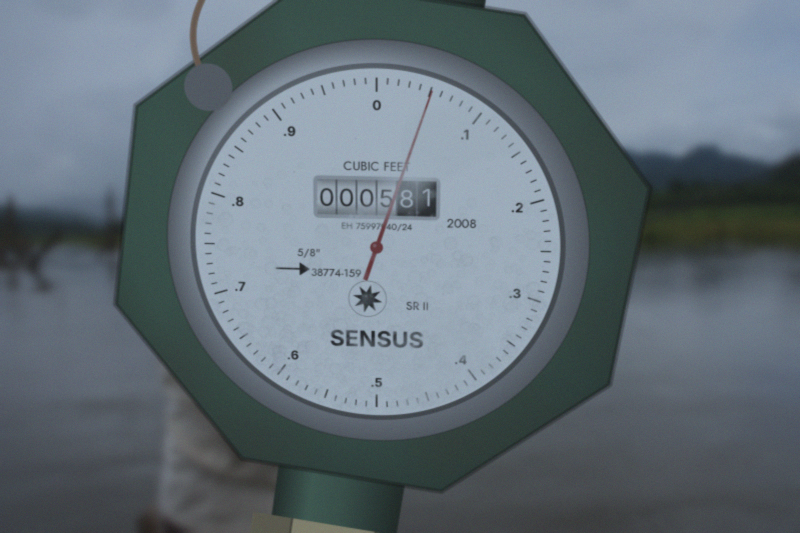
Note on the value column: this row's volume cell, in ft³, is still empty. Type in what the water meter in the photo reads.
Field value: 581.05 ft³
